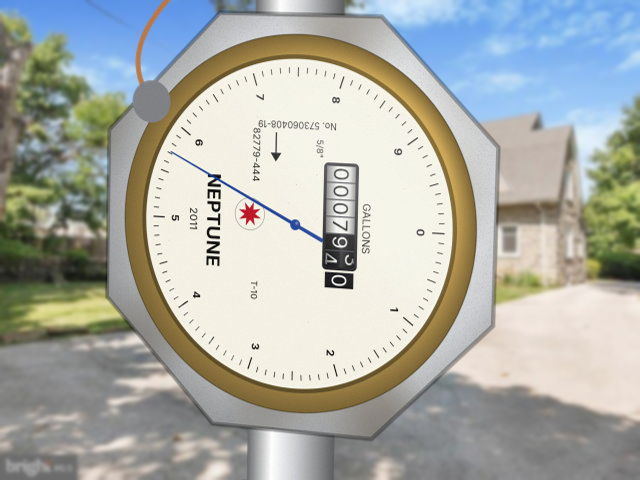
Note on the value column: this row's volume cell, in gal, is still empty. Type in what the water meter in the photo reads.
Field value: 7935.7 gal
